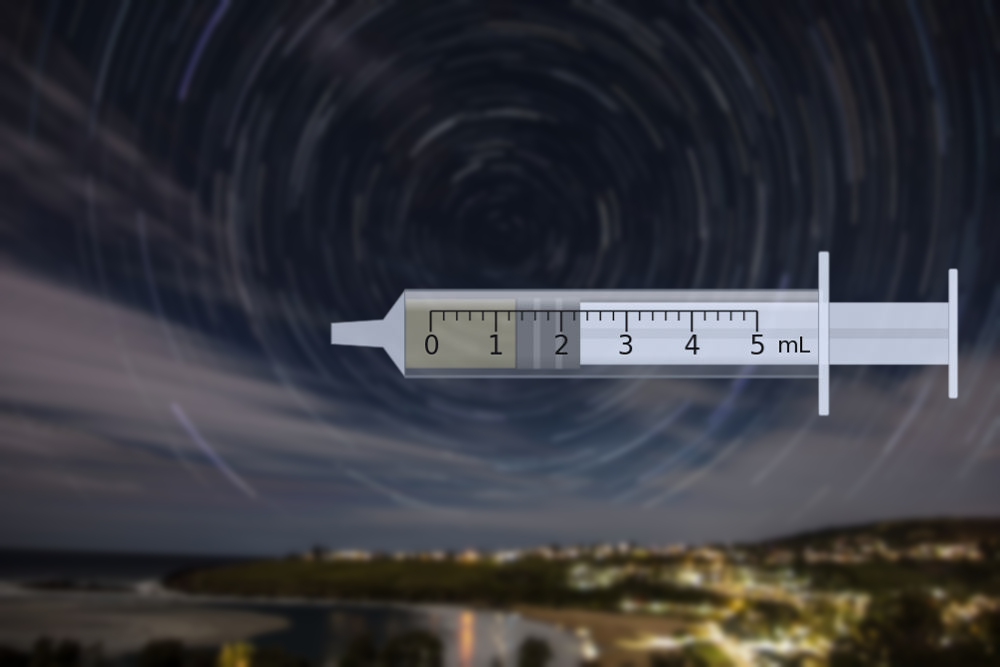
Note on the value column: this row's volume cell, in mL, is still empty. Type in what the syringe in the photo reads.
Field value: 1.3 mL
